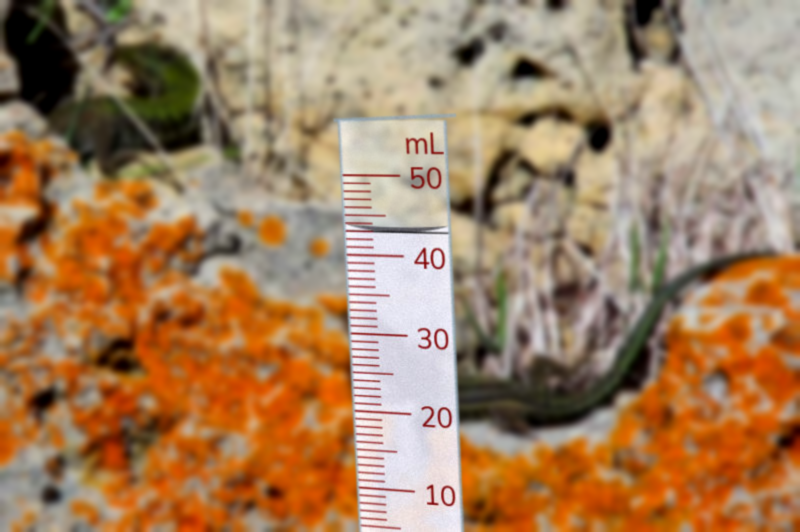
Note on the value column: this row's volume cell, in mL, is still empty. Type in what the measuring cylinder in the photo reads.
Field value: 43 mL
